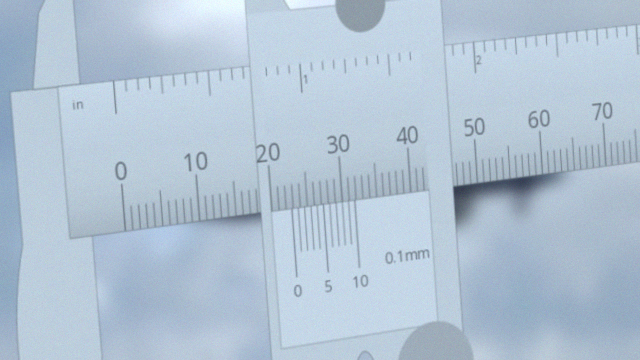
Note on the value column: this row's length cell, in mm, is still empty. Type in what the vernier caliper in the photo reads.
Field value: 22.8 mm
